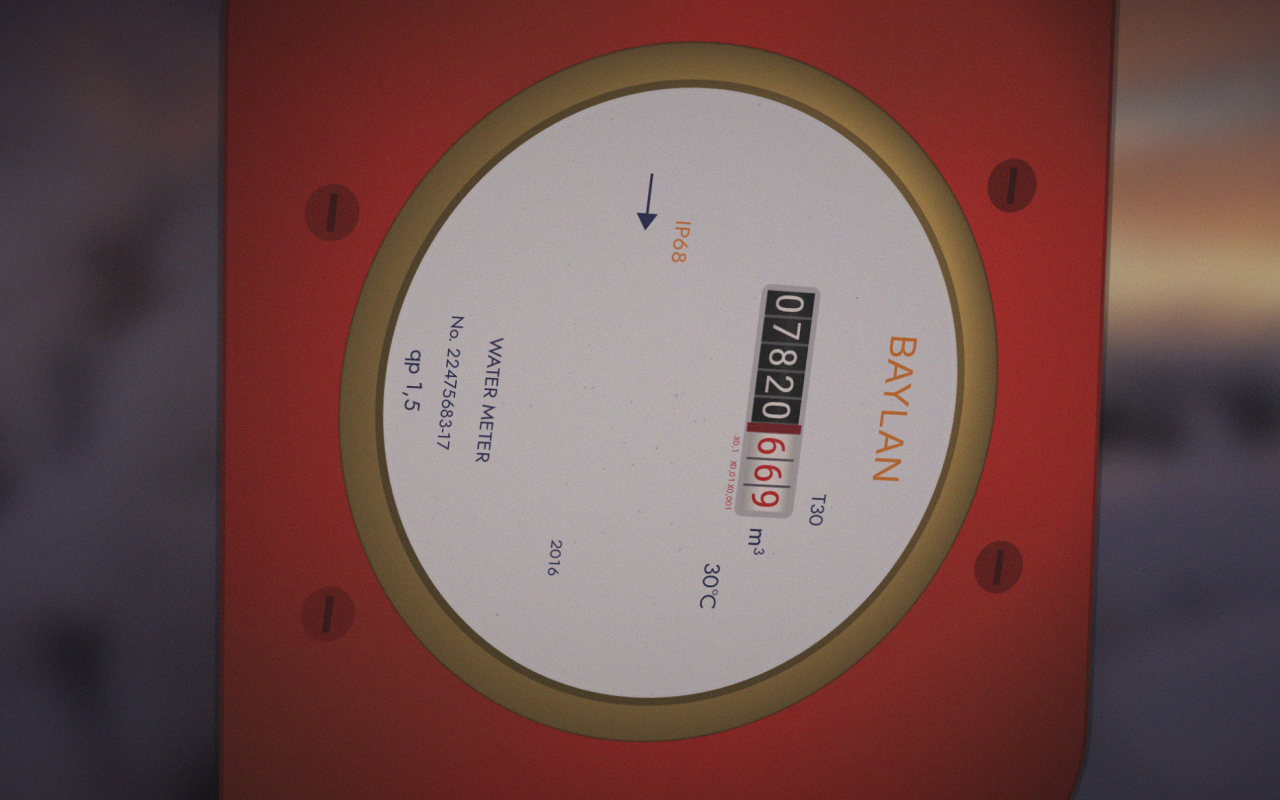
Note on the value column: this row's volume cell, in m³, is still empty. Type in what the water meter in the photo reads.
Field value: 7820.669 m³
